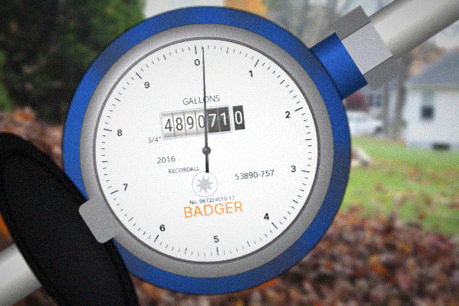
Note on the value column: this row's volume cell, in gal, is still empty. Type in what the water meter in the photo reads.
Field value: 4890710.1 gal
